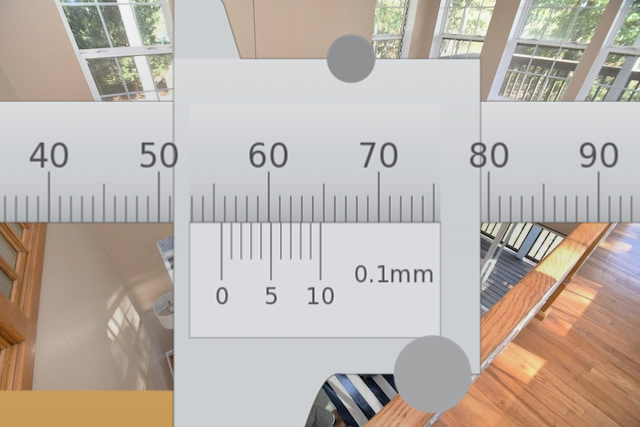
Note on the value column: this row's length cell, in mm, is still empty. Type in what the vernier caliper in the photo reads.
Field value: 55.7 mm
